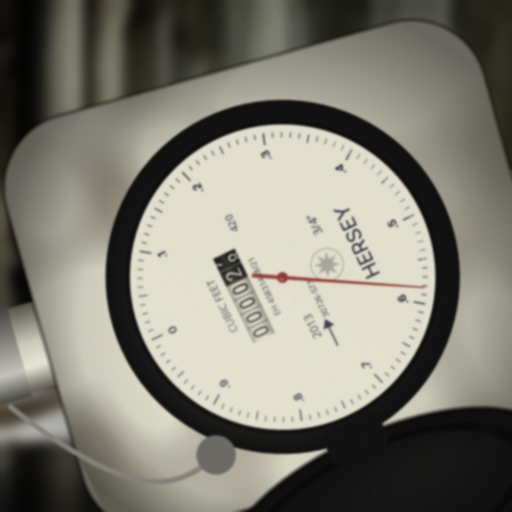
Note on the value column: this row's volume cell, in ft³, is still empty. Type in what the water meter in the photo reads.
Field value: 27.58 ft³
